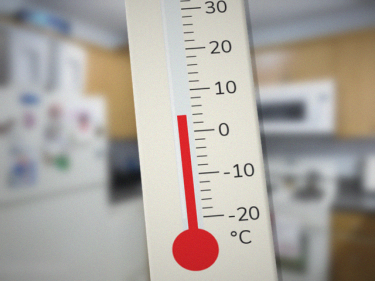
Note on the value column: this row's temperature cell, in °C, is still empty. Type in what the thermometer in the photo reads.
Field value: 4 °C
